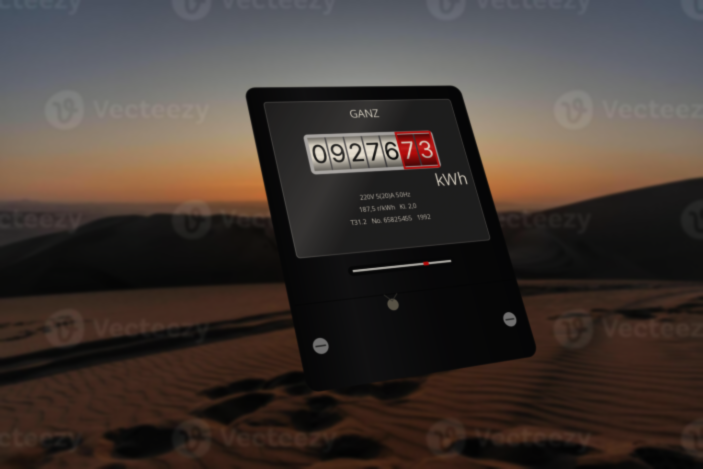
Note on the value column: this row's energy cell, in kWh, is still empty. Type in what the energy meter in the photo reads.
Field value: 9276.73 kWh
